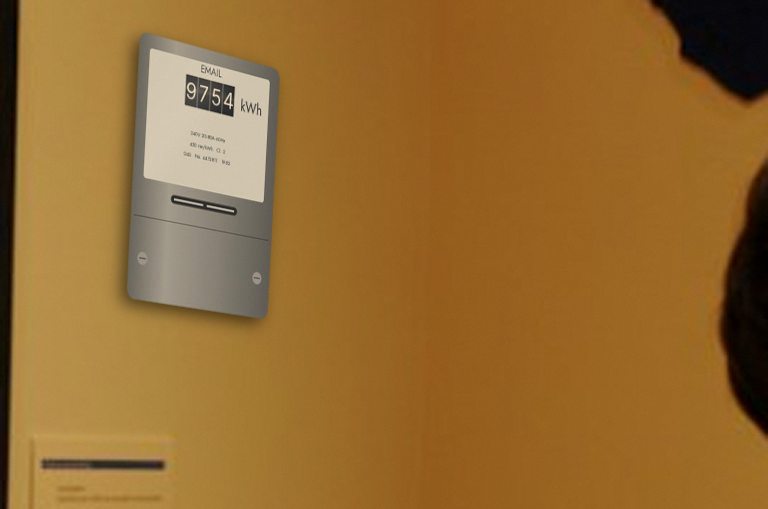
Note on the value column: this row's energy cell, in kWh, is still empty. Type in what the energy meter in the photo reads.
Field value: 9754 kWh
